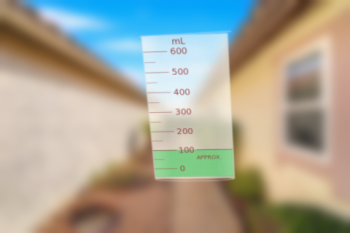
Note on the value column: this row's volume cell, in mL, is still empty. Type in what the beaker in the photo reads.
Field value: 100 mL
